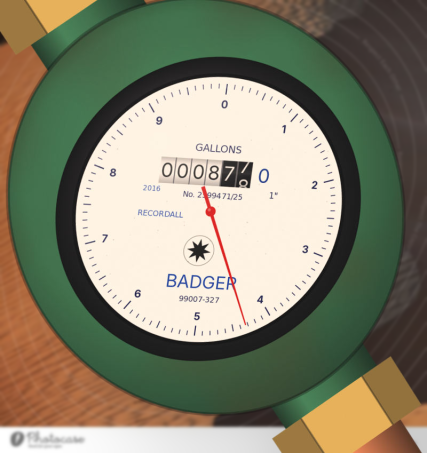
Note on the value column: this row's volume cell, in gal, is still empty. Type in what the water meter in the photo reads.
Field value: 8774.3 gal
